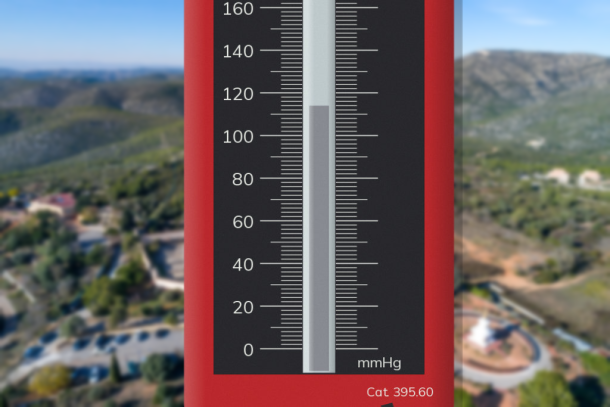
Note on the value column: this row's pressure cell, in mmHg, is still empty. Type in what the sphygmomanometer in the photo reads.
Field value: 114 mmHg
